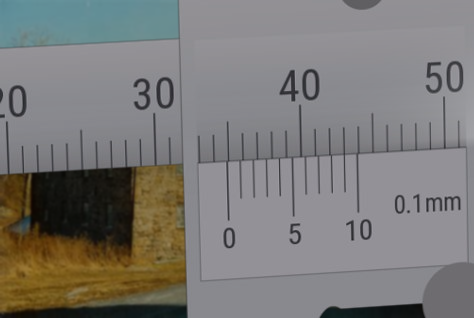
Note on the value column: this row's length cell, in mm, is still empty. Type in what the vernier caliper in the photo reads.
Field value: 34.9 mm
